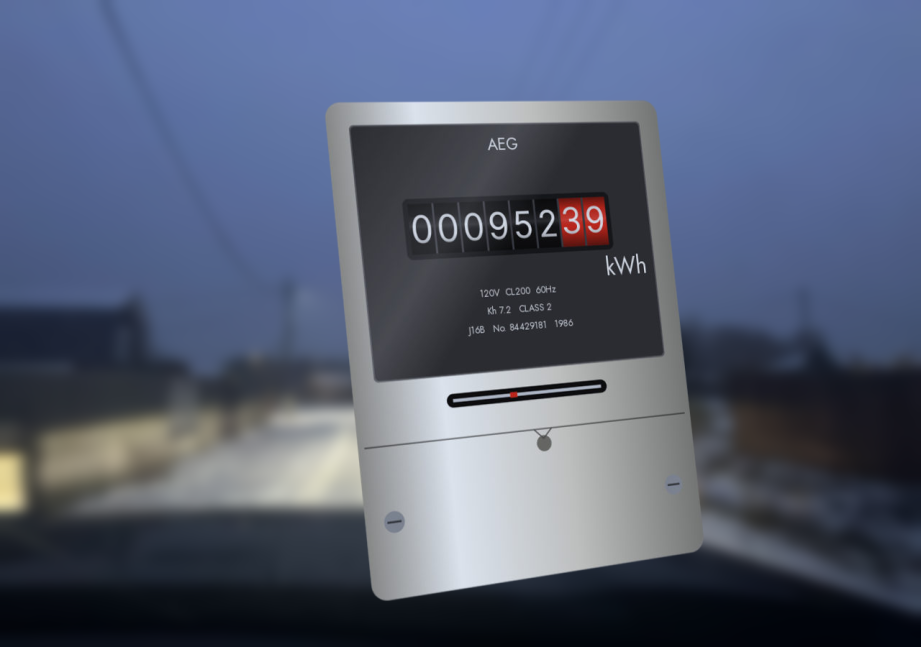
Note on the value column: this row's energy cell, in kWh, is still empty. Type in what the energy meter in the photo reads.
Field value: 952.39 kWh
